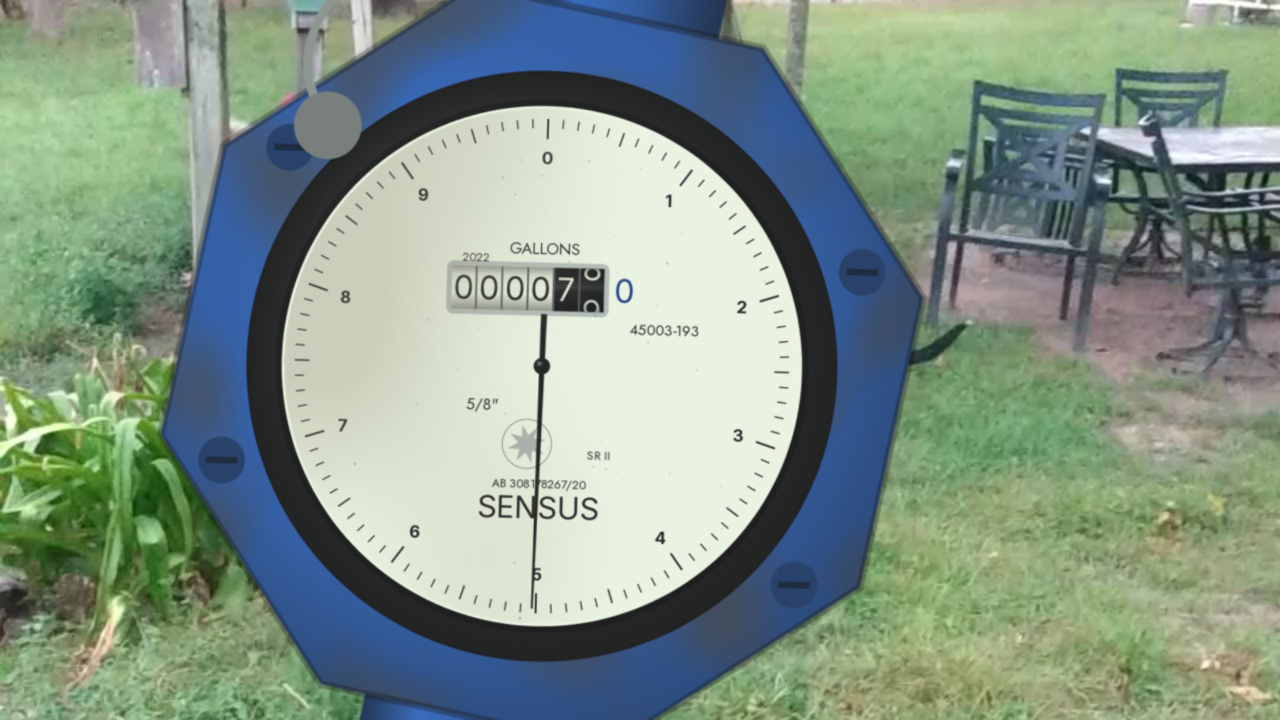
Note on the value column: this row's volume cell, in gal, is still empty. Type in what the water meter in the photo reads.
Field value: 785.0 gal
